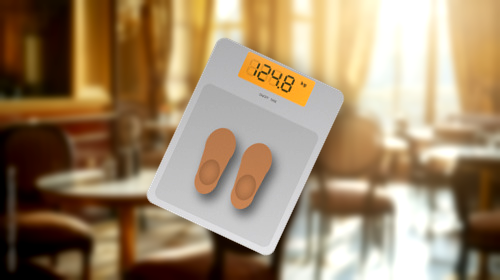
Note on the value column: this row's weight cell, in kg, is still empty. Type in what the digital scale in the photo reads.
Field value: 124.8 kg
